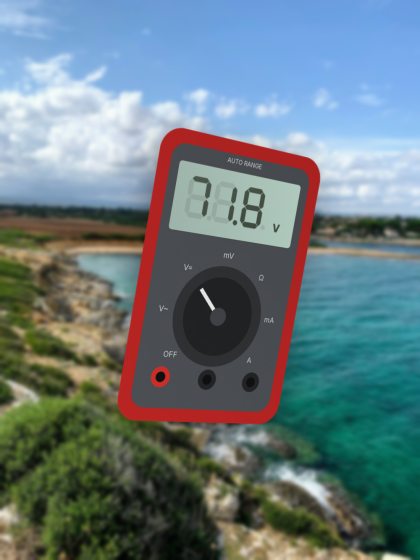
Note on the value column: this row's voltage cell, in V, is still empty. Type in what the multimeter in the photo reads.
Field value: 71.8 V
